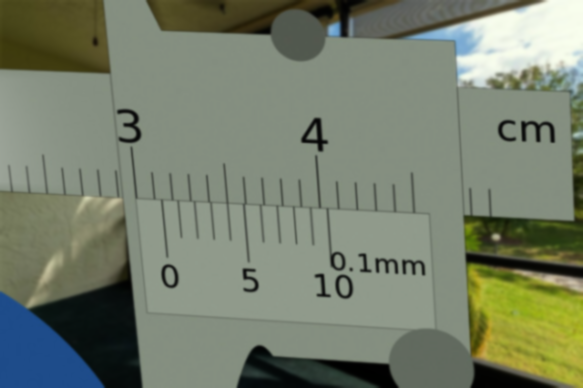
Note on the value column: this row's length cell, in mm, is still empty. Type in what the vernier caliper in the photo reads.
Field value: 31.4 mm
